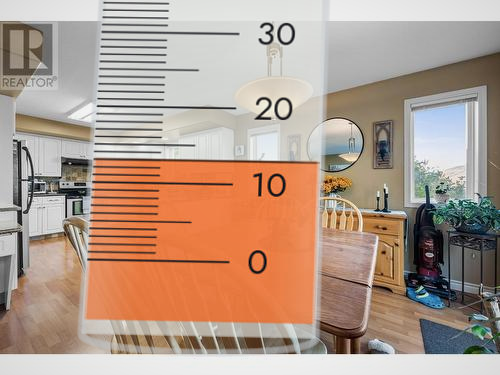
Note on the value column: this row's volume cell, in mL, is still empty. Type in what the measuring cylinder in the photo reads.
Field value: 13 mL
